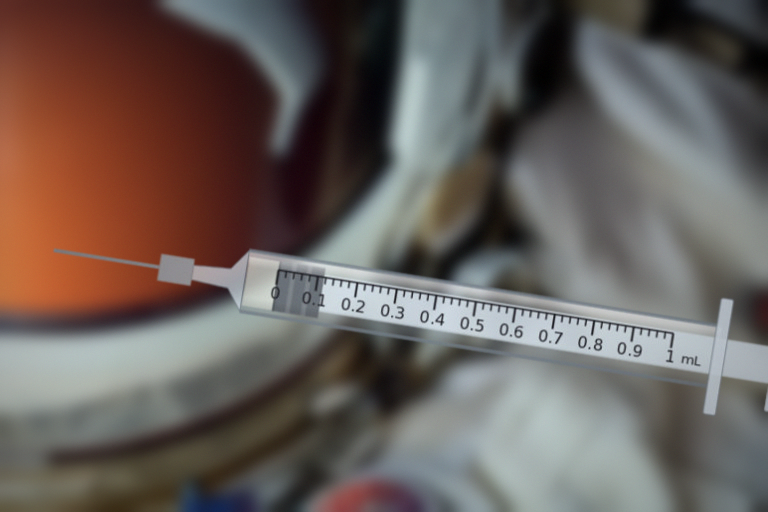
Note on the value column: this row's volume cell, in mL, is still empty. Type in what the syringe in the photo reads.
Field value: 0 mL
